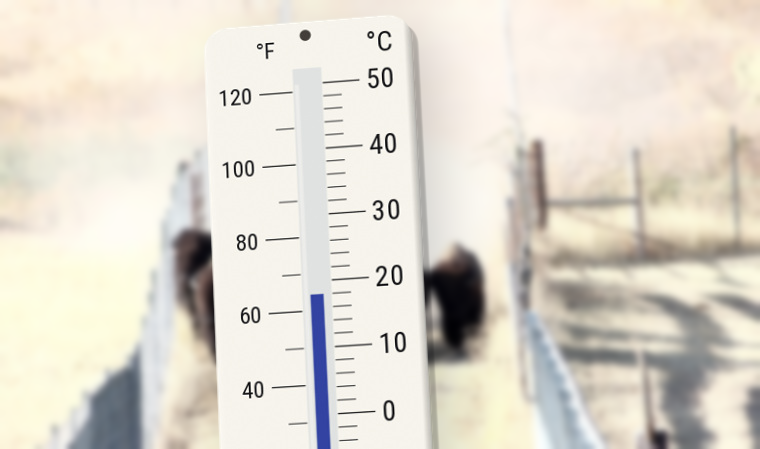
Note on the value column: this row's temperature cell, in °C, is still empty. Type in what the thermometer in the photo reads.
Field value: 18 °C
